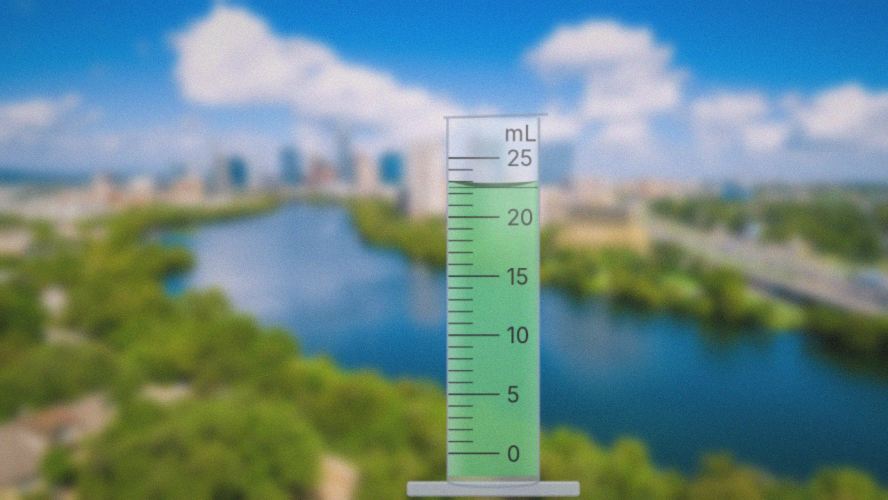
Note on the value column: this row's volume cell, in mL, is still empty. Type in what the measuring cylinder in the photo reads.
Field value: 22.5 mL
